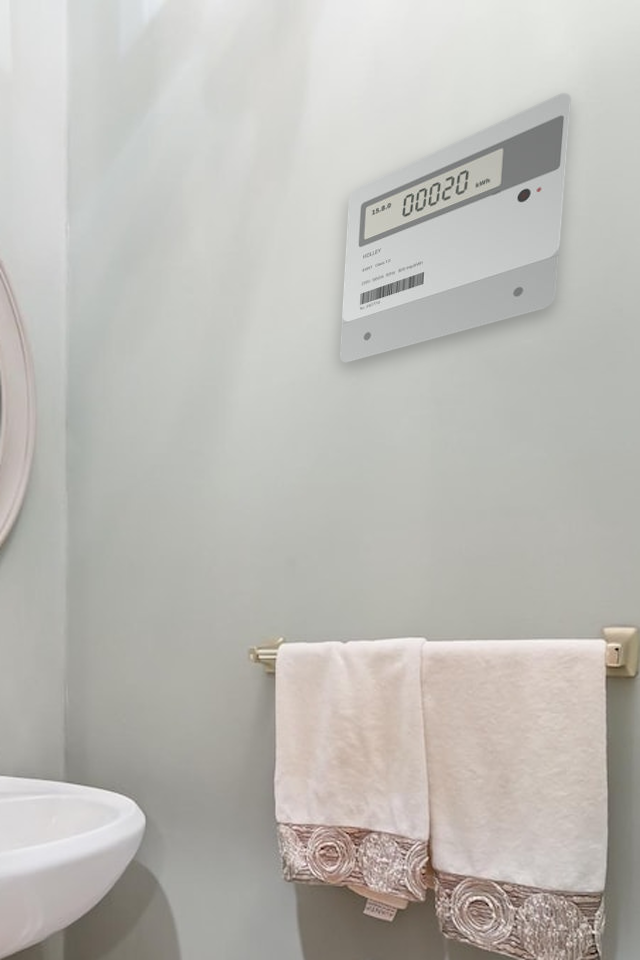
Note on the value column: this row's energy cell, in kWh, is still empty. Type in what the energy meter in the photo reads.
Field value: 20 kWh
